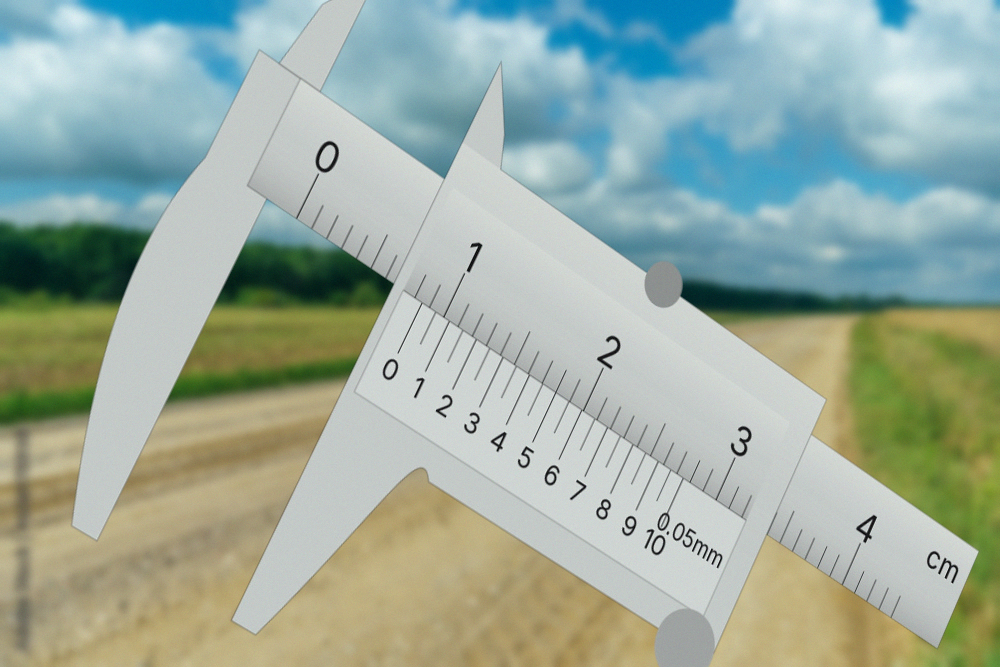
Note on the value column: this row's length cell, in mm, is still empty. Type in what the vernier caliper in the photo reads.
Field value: 8.5 mm
